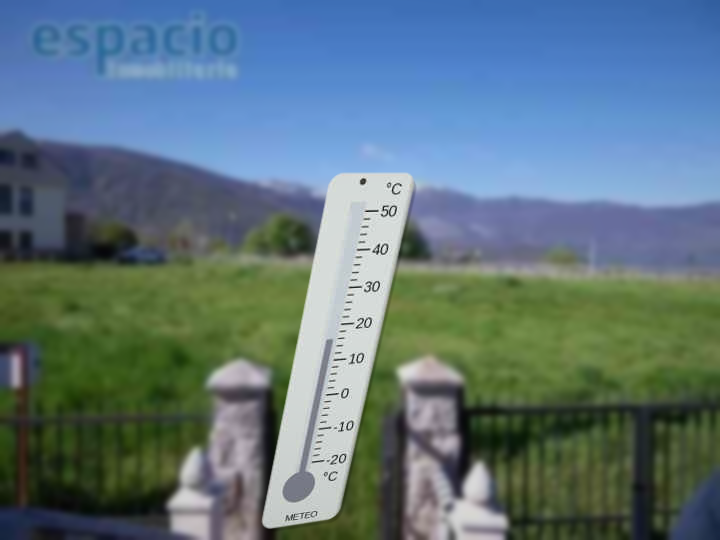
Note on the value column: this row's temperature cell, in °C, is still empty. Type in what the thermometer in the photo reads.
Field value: 16 °C
